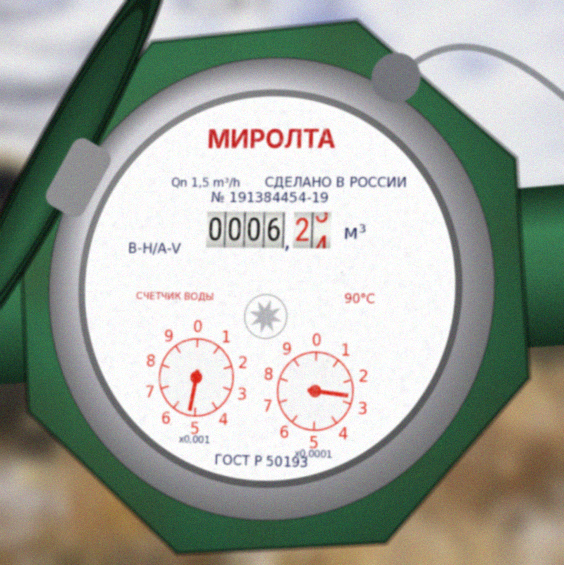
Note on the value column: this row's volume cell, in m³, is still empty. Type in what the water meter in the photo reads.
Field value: 6.2352 m³
